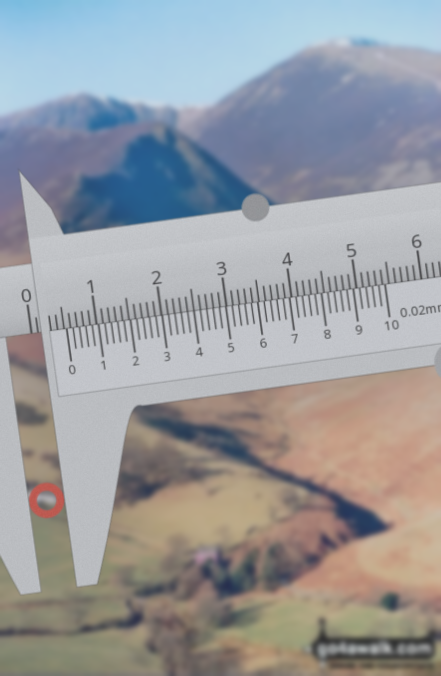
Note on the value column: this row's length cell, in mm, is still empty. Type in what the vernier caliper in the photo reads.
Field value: 5.4 mm
